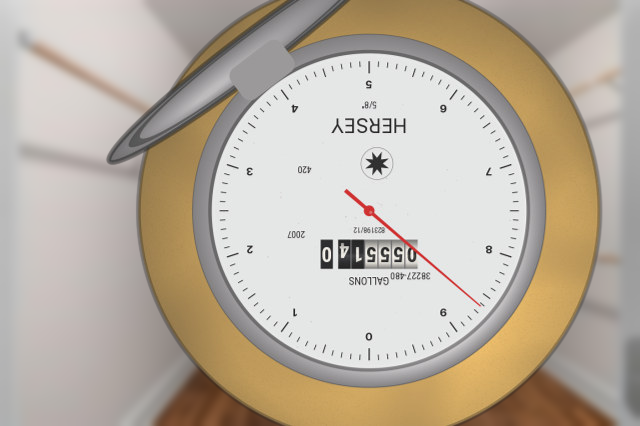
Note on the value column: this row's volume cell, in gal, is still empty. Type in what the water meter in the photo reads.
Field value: 555138.6 gal
